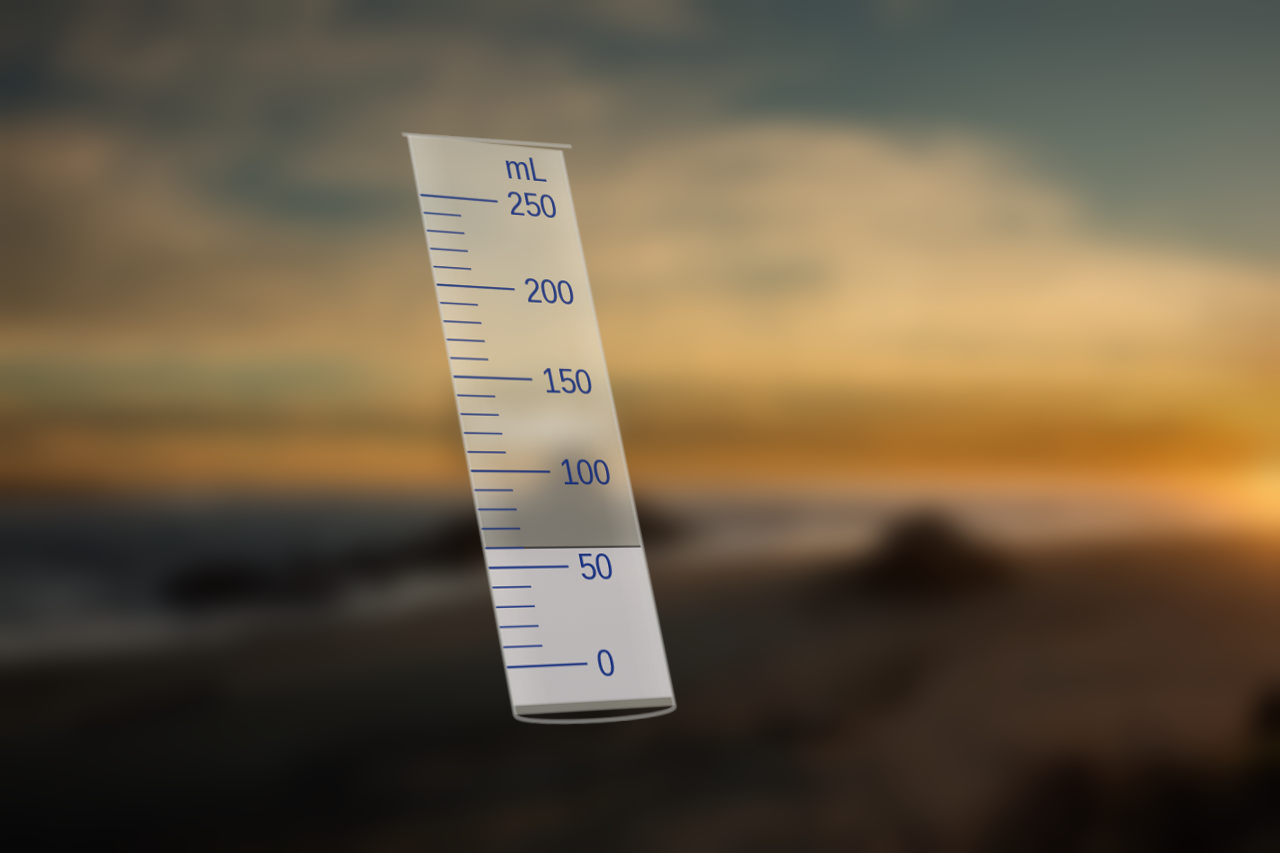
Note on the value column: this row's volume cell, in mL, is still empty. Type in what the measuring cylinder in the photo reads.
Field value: 60 mL
